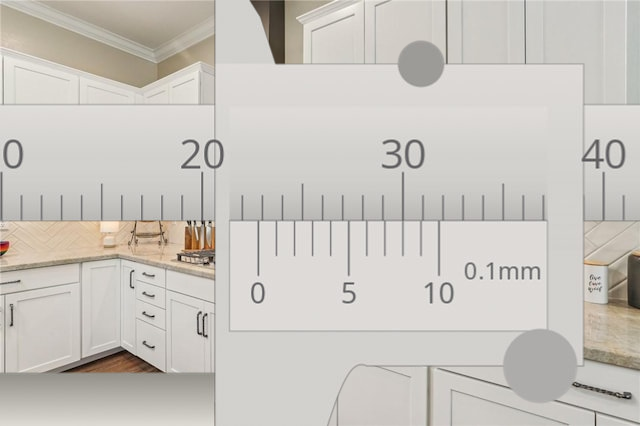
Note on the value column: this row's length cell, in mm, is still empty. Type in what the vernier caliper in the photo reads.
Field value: 22.8 mm
